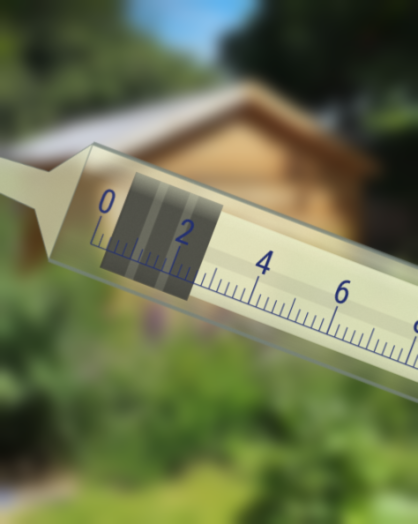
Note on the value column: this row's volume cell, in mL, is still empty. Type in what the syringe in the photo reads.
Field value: 0.4 mL
